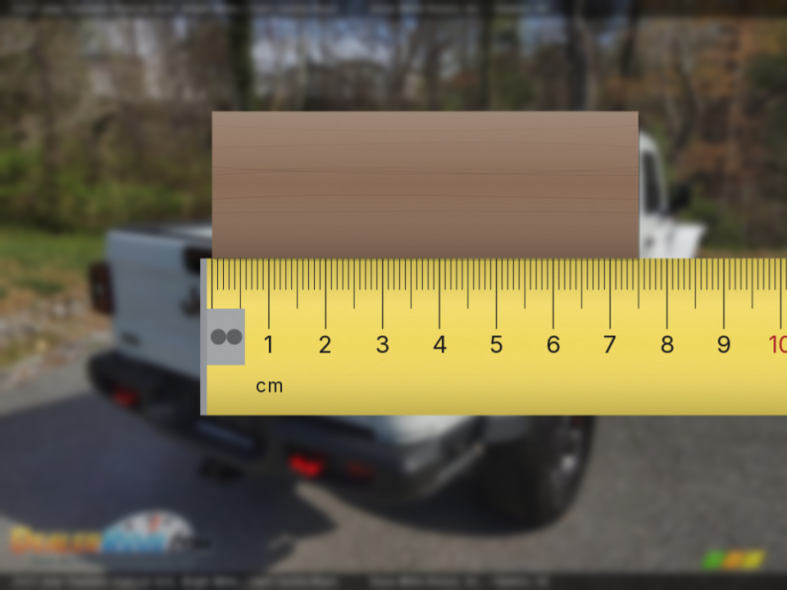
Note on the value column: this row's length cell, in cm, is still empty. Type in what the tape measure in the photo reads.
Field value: 7.5 cm
